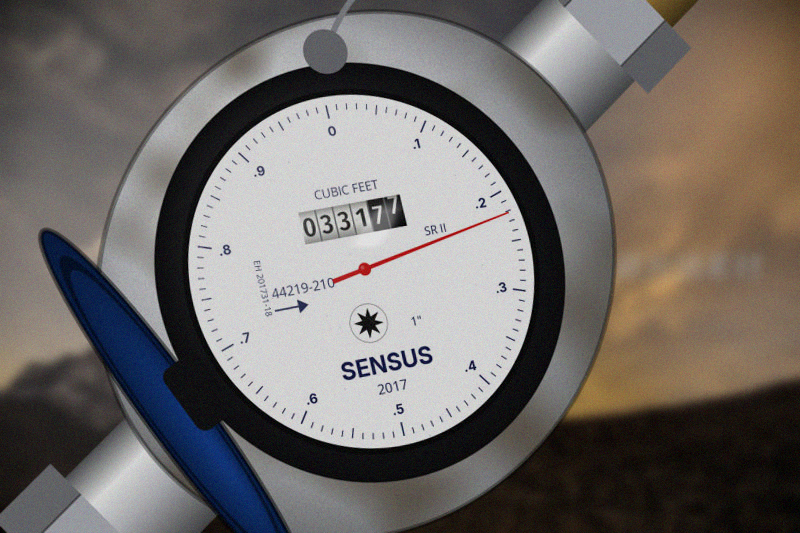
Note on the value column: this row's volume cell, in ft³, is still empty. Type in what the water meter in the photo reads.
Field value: 33177.22 ft³
